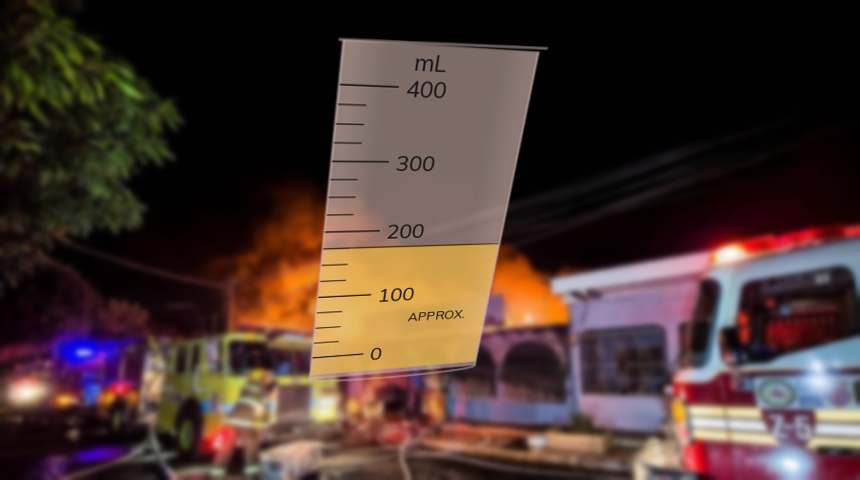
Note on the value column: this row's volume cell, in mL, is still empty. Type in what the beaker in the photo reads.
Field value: 175 mL
